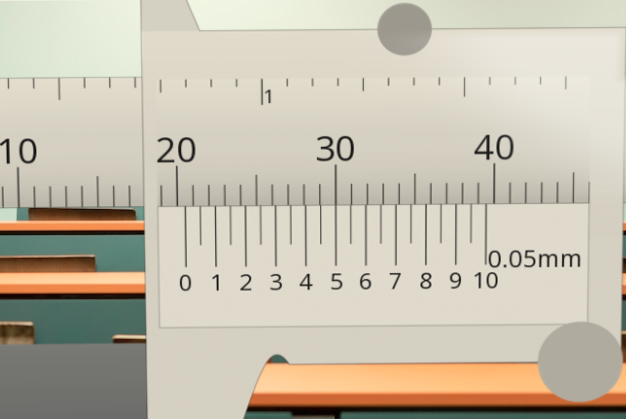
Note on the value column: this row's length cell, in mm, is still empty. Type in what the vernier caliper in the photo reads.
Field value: 20.5 mm
